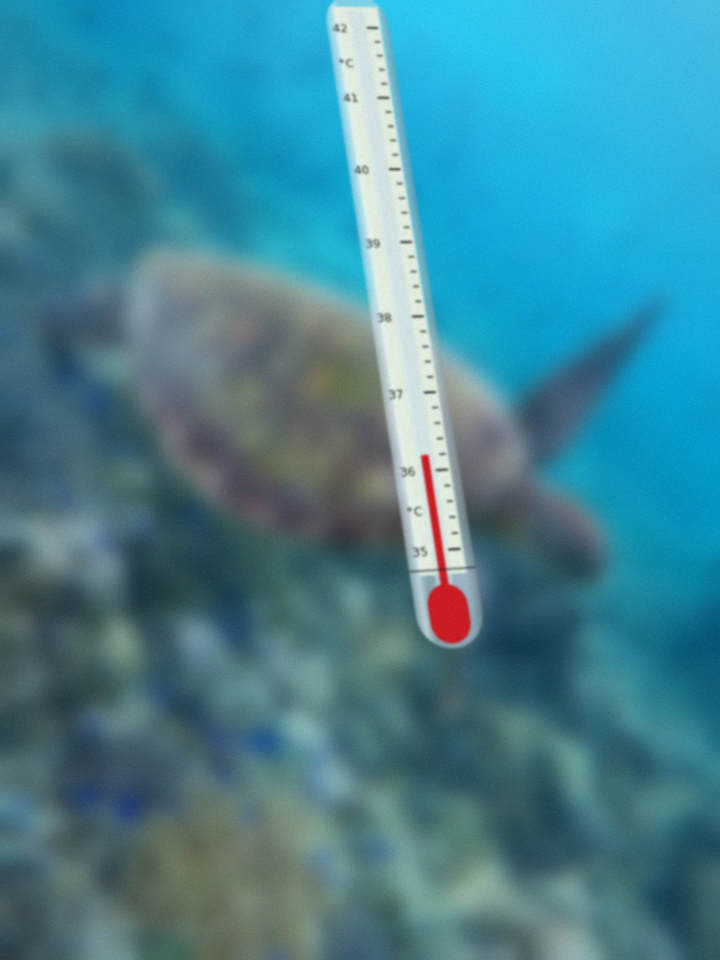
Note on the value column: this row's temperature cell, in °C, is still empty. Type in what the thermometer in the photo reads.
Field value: 36.2 °C
